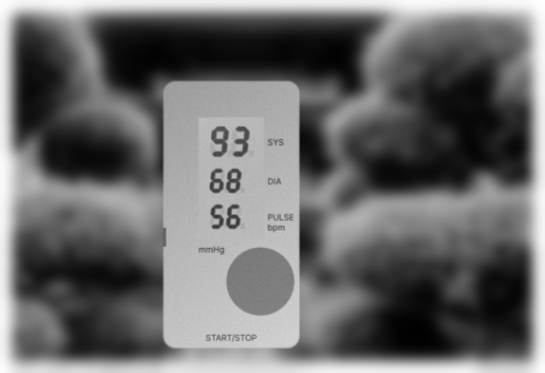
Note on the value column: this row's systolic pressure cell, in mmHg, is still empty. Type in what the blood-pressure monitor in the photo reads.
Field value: 93 mmHg
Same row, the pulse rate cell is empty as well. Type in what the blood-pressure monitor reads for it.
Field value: 56 bpm
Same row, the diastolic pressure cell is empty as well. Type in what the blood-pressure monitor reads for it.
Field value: 68 mmHg
